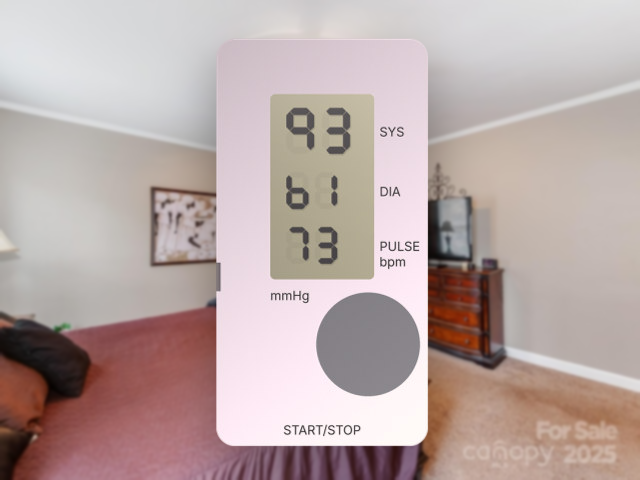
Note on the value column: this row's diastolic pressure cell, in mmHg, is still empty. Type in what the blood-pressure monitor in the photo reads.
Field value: 61 mmHg
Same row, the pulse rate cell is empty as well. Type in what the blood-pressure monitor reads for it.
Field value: 73 bpm
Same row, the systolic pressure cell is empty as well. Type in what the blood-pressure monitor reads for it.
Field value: 93 mmHg
